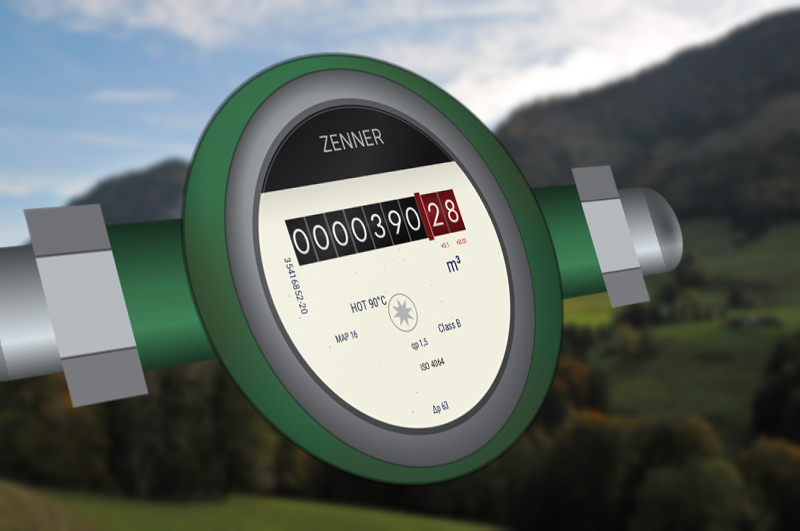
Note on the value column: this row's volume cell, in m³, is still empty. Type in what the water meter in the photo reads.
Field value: 390.28 m³
